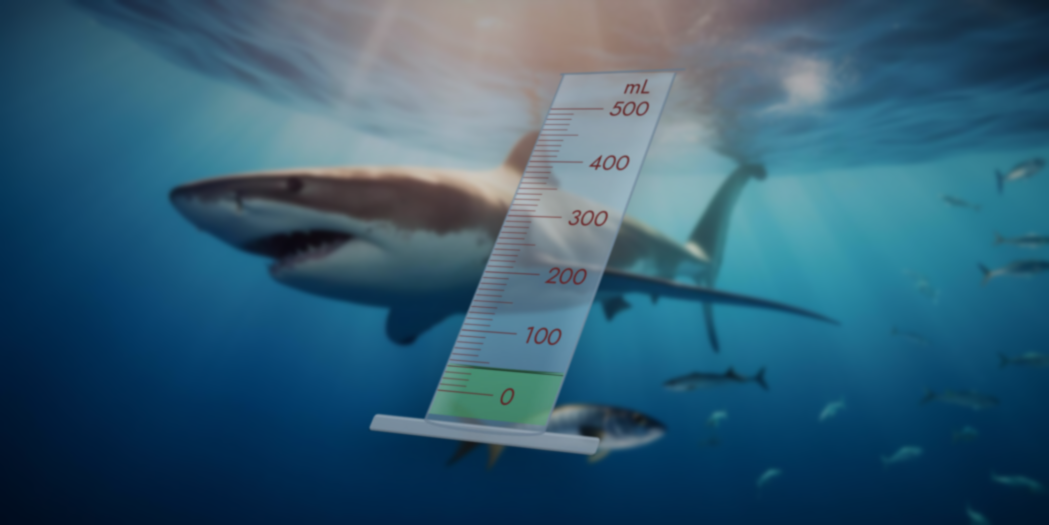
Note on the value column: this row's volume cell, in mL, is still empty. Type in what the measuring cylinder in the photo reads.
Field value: 40 mL
